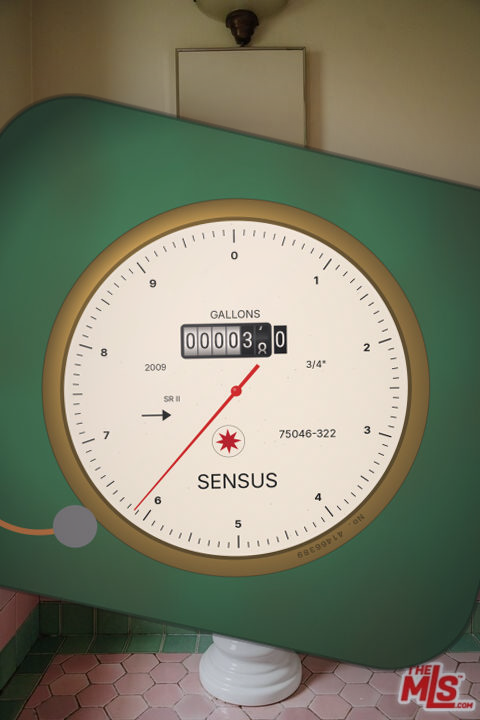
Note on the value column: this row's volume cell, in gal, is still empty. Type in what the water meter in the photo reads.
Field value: 376.1 gal
